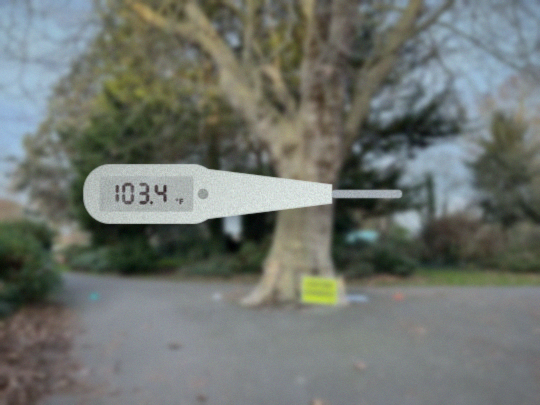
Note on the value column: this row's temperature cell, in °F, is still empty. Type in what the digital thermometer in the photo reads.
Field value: 103.4 °F
